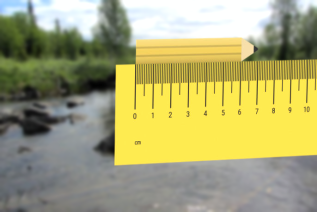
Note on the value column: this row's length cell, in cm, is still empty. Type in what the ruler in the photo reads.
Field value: 7 cm
